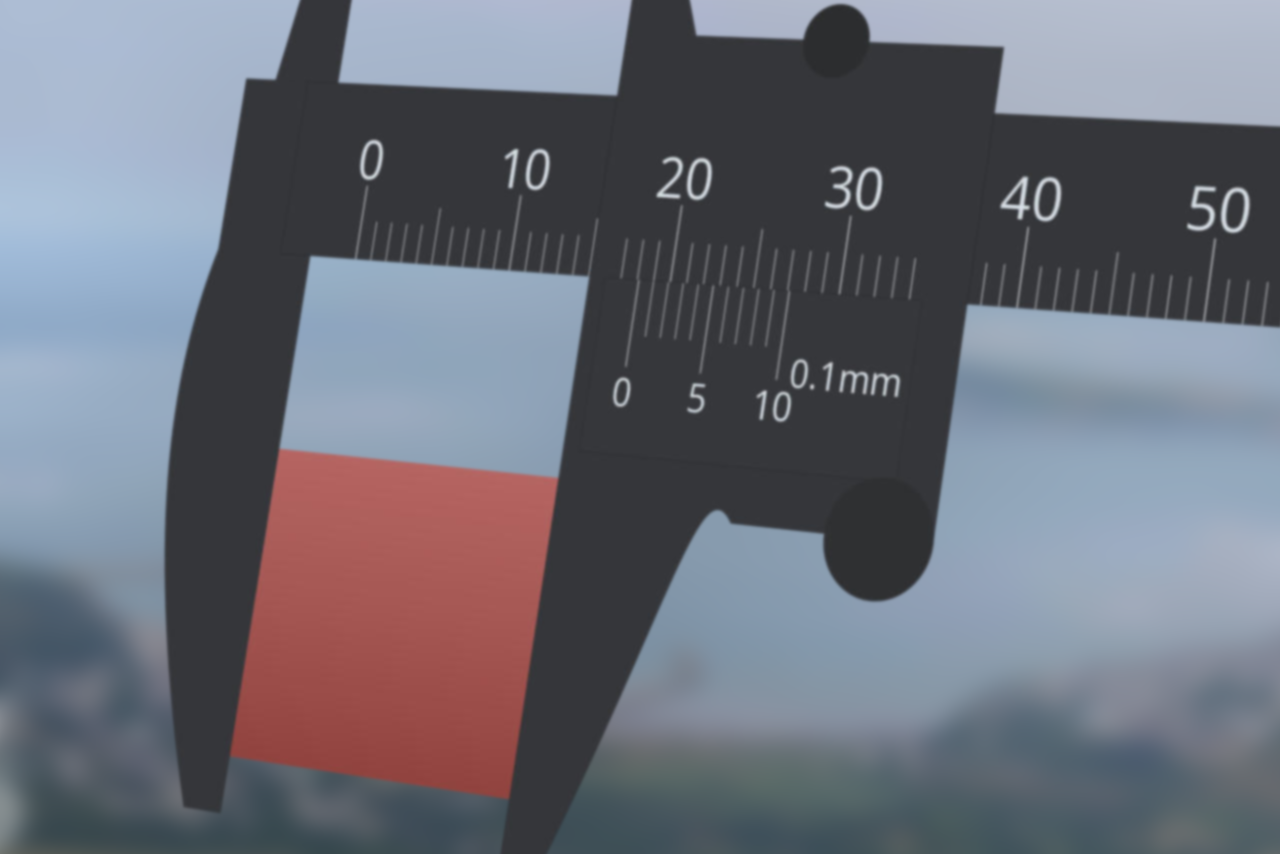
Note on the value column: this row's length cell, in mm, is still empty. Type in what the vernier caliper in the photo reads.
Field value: 18.1 mm
